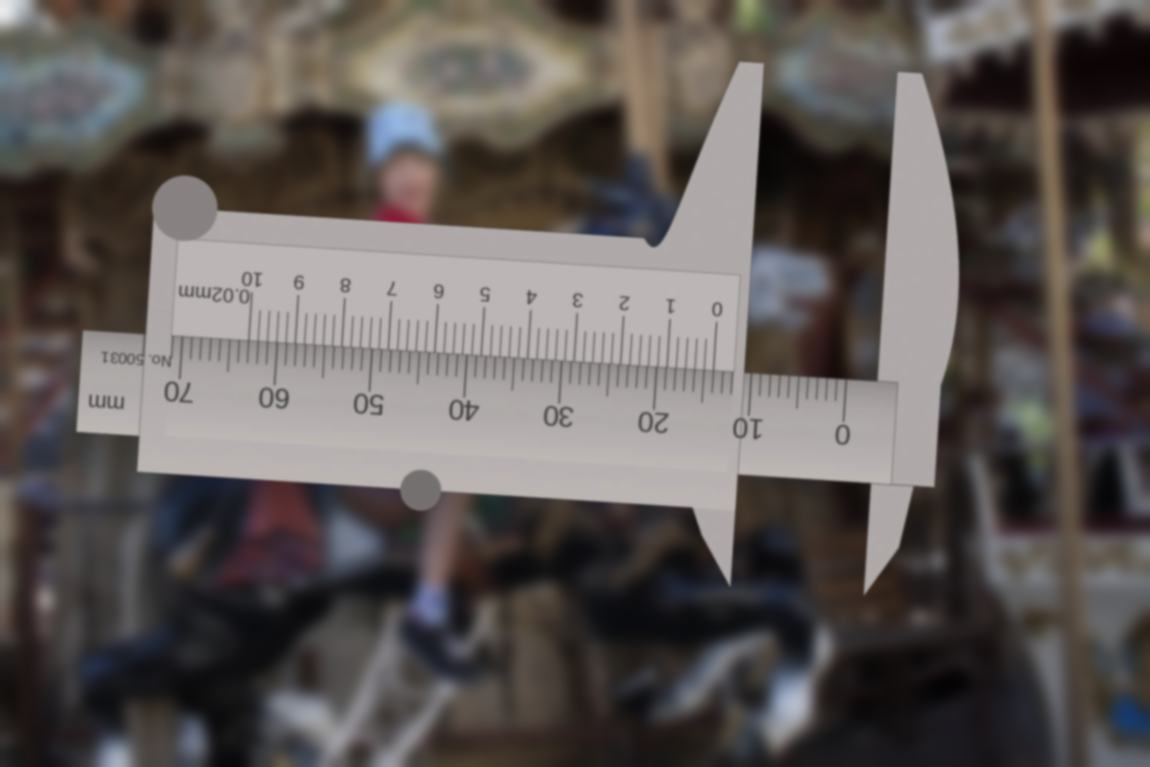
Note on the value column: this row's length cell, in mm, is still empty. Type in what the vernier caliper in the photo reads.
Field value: 14.0 mm
